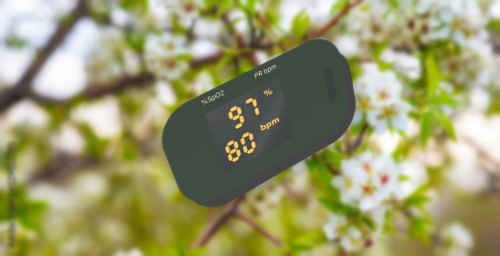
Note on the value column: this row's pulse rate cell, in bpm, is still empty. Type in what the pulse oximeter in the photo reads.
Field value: 80 bpm
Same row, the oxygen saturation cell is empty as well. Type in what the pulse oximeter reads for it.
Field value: 97 %
